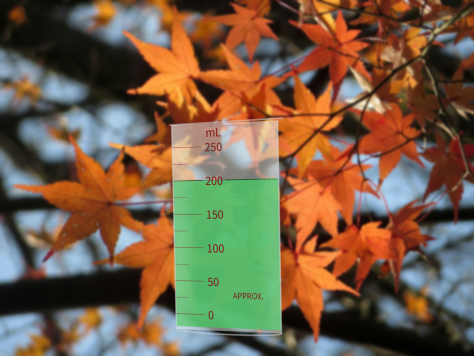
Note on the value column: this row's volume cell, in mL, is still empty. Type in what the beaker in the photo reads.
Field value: 200 mL
